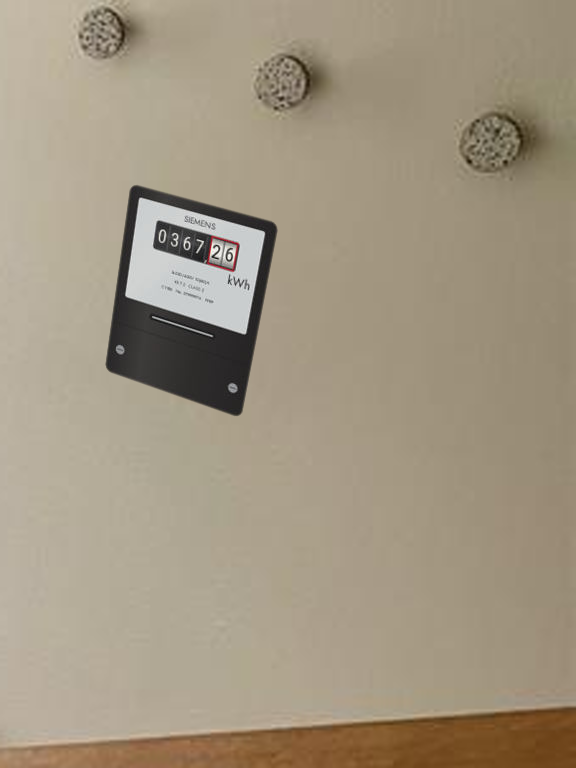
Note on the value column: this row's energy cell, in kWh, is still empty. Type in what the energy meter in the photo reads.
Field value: 367.26 kWh
